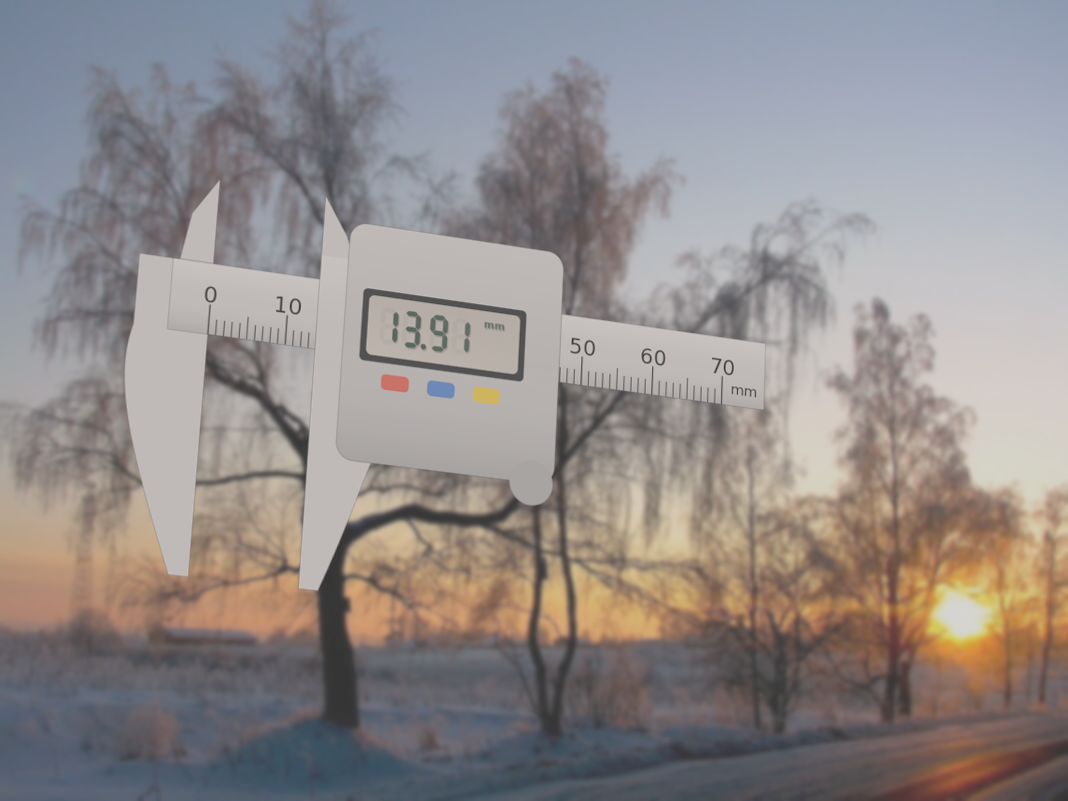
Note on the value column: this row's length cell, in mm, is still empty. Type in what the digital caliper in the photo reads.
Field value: 13.91 mm
